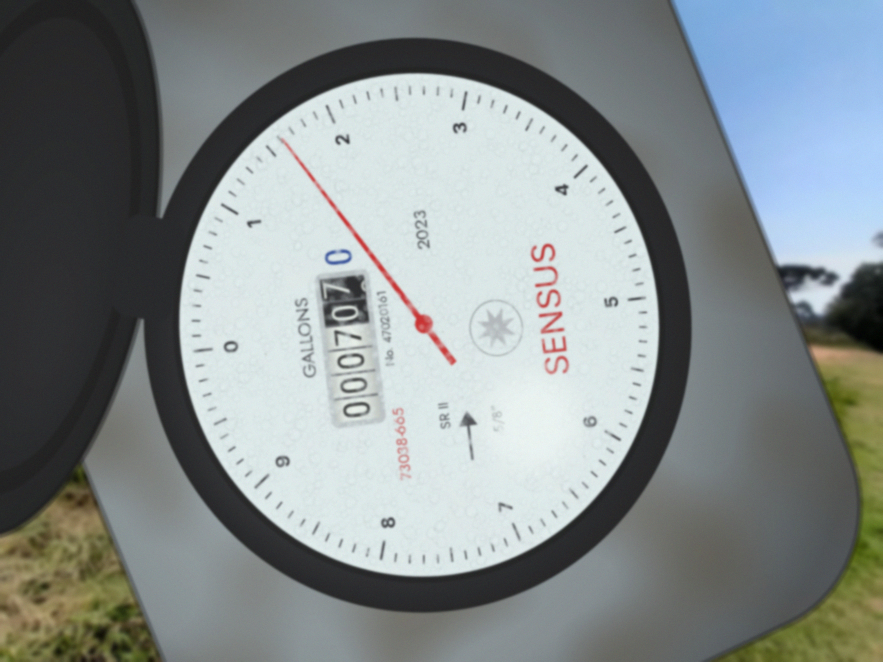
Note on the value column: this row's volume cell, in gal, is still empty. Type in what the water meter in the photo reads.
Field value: 7071.6 gal
